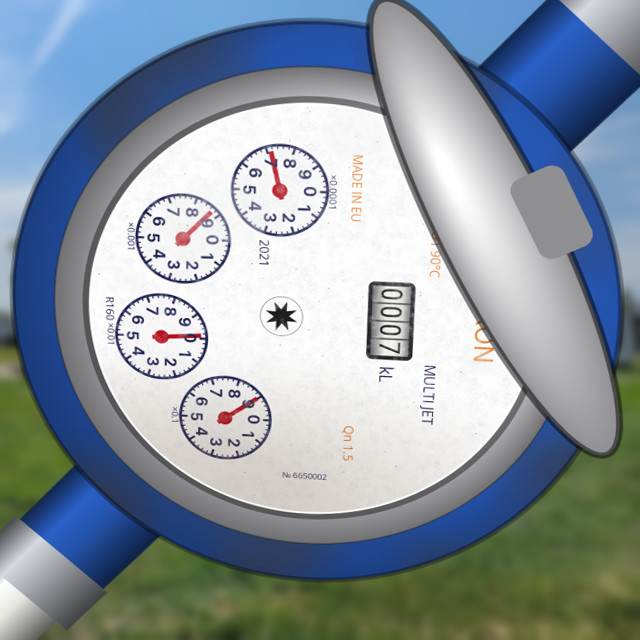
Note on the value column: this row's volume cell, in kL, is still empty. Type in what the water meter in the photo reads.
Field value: 7.8987 kL
